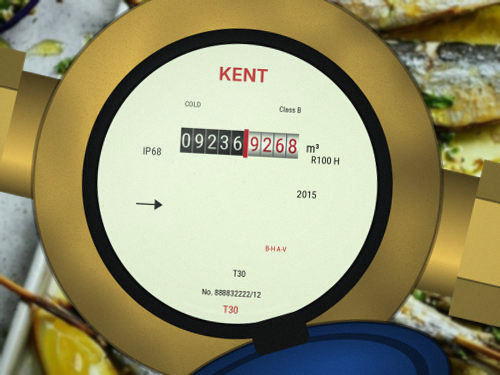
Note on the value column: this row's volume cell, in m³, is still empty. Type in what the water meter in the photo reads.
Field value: 9236.9268 m³
